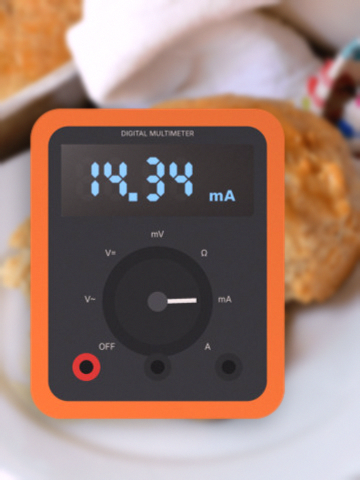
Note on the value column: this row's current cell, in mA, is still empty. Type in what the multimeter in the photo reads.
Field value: 14.34 mA
